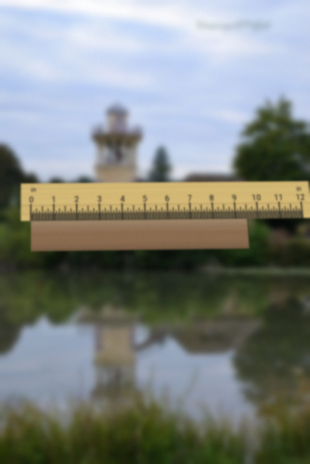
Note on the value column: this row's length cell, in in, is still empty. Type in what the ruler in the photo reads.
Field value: 9.5 in
